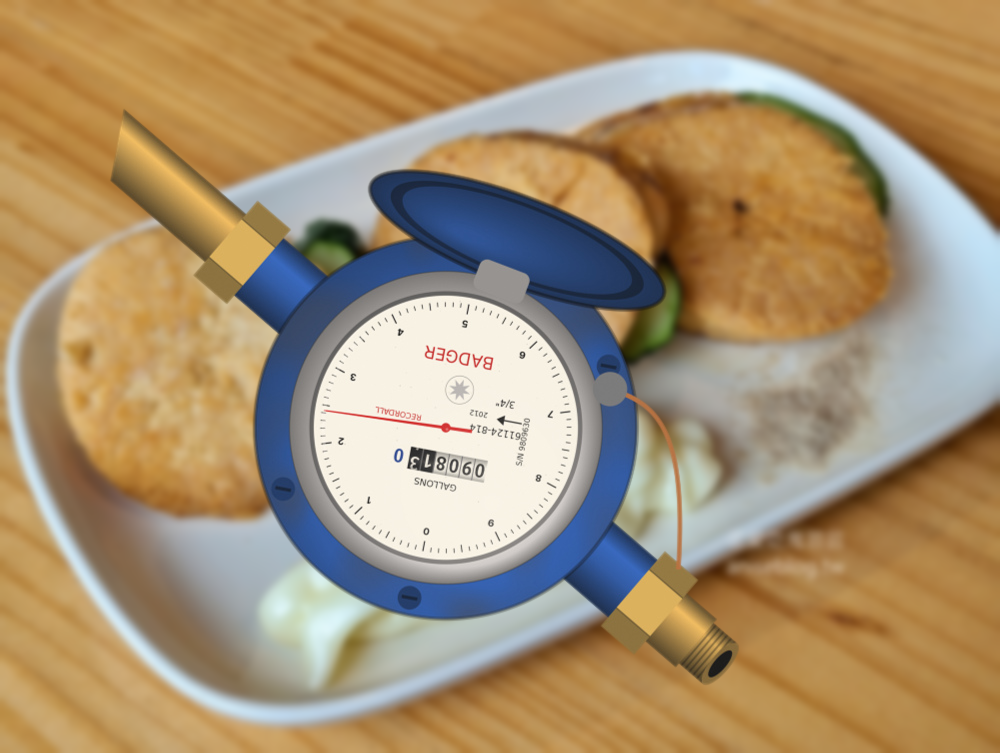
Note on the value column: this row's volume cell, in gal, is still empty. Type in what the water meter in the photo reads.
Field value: 908132.4 gal
